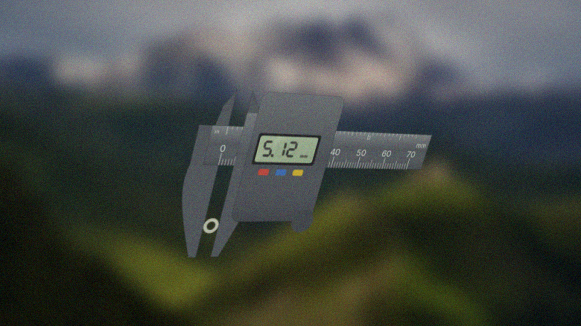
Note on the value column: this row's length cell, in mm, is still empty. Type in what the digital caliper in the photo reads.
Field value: 5.12 mm
